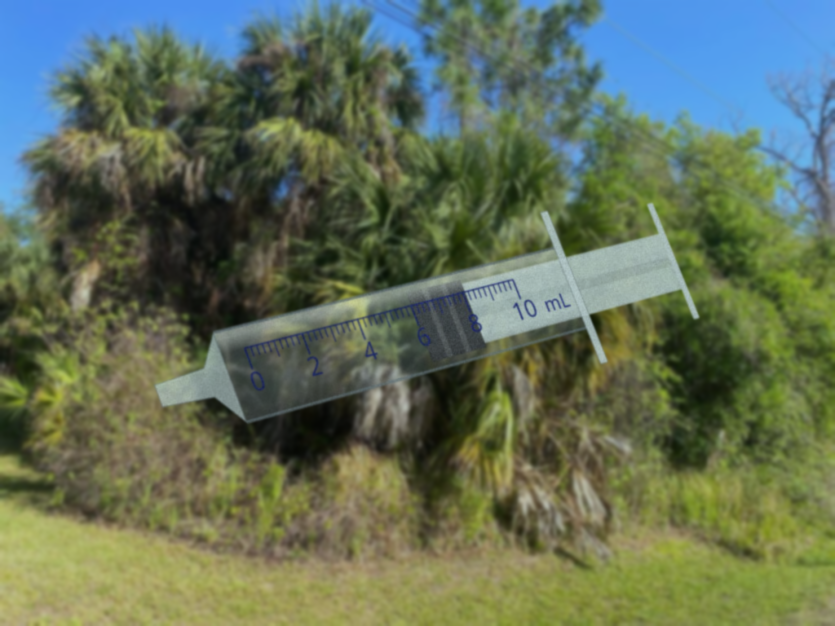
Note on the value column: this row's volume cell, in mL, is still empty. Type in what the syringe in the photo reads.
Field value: 6 mL
